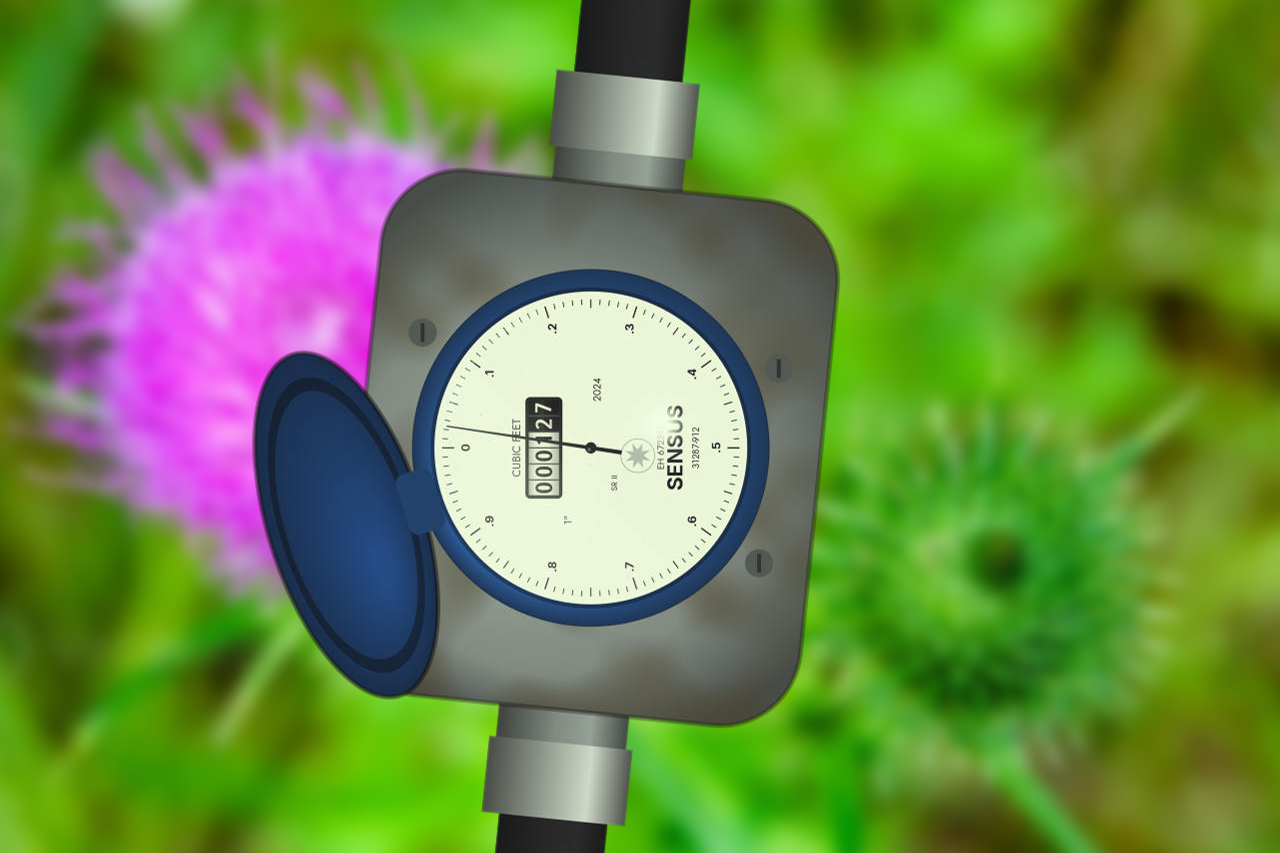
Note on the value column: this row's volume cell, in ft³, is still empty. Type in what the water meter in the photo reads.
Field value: 127.02 ft³
